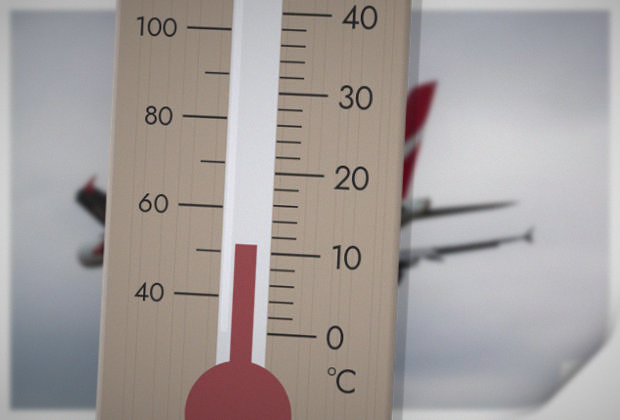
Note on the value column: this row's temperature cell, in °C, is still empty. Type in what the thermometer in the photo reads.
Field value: 11 °C
